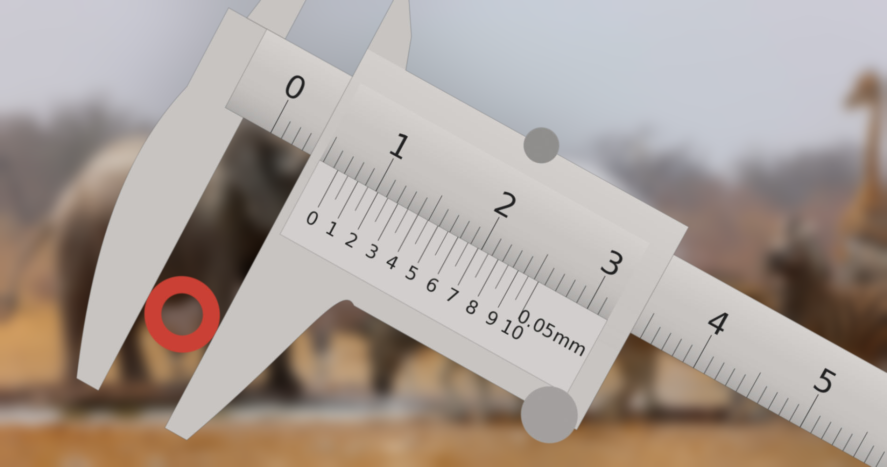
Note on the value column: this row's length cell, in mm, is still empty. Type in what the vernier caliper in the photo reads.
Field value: 6.4 mm
